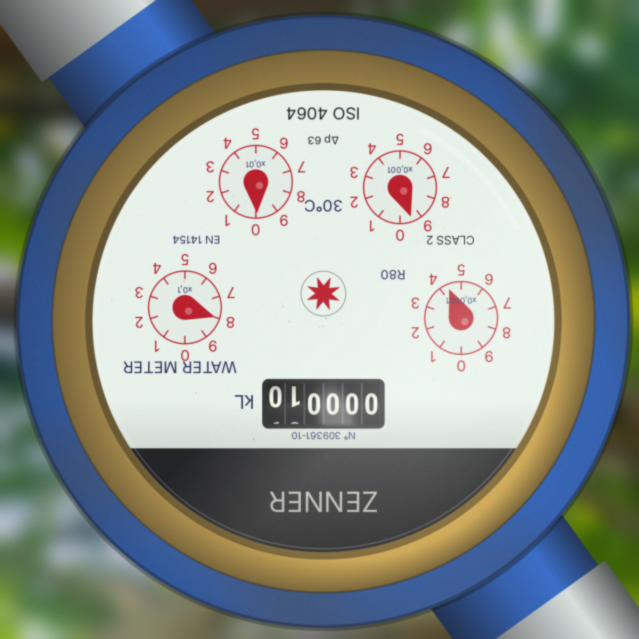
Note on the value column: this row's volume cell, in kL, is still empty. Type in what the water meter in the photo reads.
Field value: 9.7994 kL
